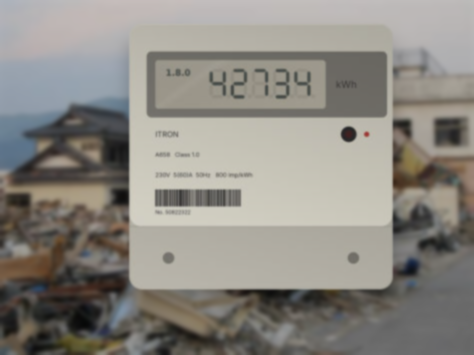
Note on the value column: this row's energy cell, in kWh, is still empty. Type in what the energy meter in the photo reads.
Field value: 42734 kWh
